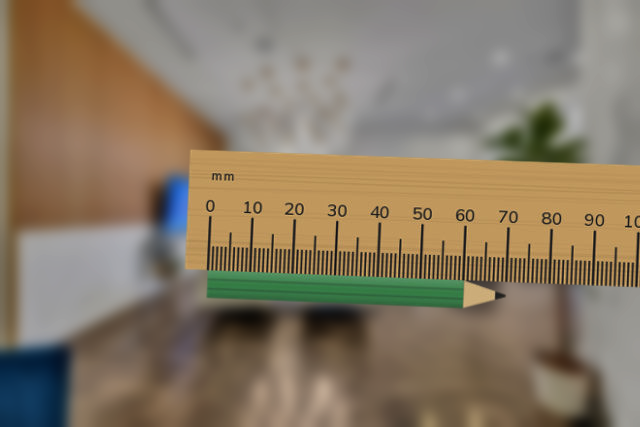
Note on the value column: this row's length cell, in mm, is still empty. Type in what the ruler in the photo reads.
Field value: 70 mm
